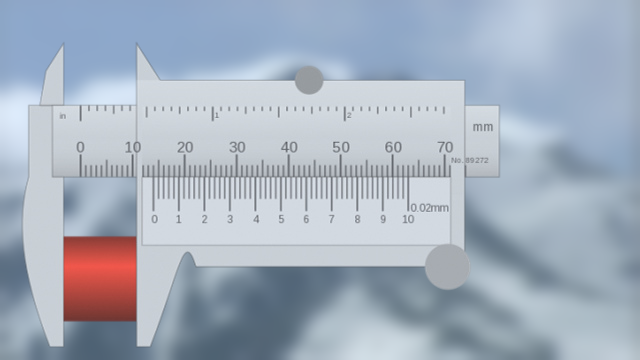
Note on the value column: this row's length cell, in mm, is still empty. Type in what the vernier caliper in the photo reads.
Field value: 14.0 mm
